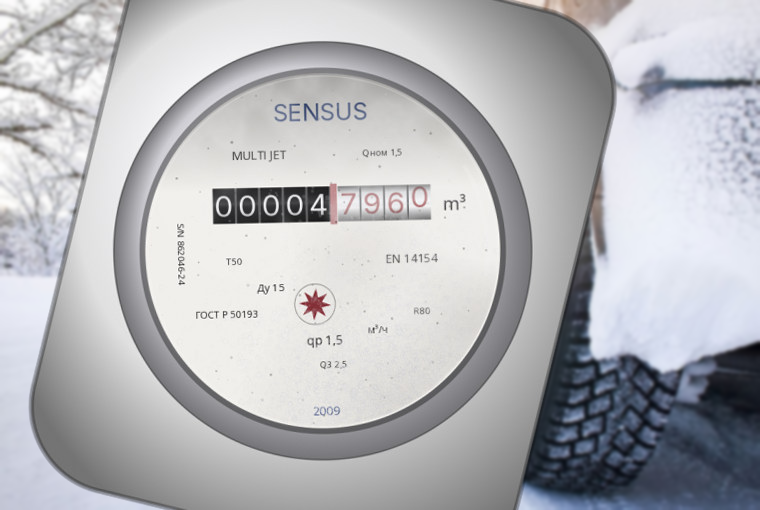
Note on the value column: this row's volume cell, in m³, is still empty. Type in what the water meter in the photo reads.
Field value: 4.7960 m³
